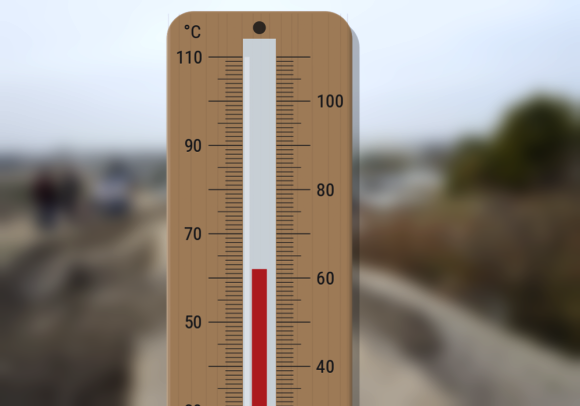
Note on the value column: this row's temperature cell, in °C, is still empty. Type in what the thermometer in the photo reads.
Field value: 62 °C
